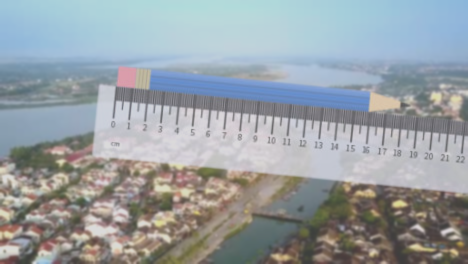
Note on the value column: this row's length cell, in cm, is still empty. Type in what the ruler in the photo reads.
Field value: 18.5 cm
